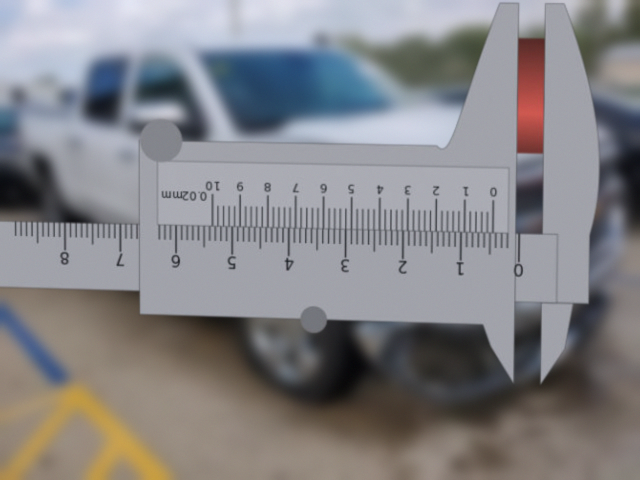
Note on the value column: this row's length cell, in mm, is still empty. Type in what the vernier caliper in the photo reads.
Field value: 4.5 mm
